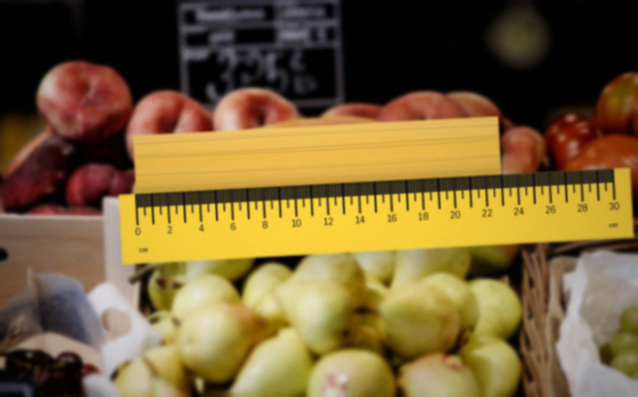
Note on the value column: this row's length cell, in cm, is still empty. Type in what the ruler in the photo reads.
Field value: 23 cm
